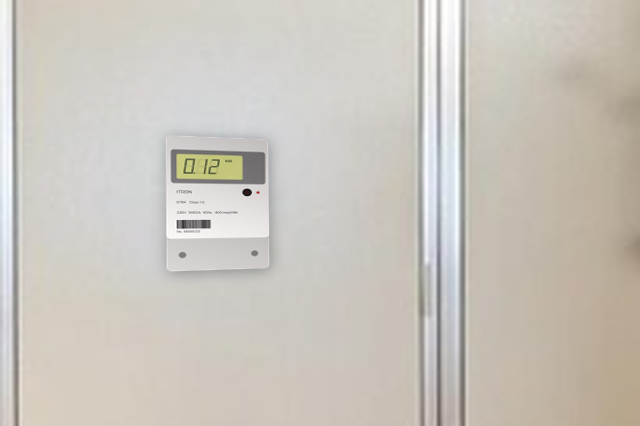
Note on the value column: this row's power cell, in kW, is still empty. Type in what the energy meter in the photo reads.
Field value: 0.12 kW
